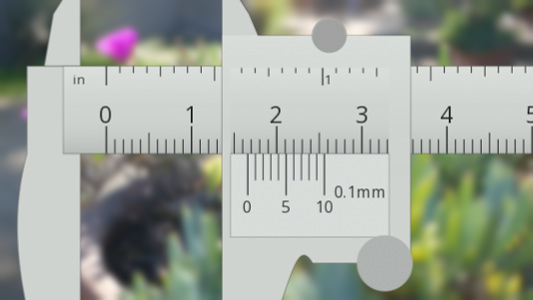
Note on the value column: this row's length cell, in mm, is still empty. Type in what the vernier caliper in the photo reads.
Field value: 16.6 mm
